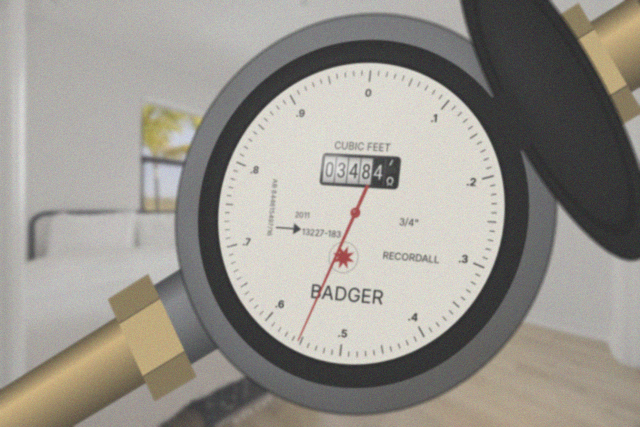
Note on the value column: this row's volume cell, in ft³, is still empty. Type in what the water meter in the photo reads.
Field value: 34847.55 ft³
